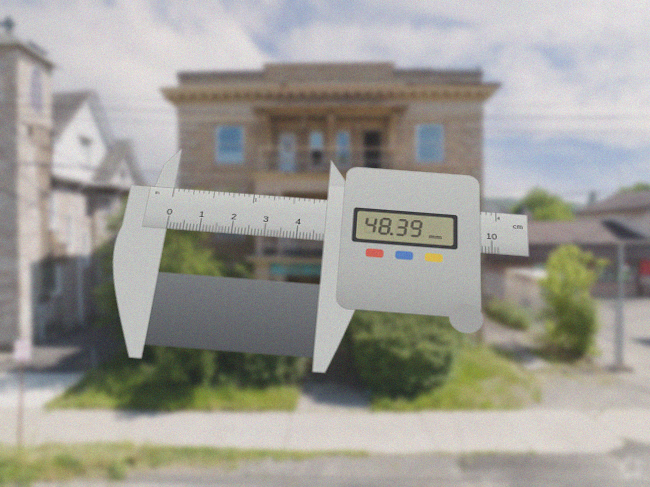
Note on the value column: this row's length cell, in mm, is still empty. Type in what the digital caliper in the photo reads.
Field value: 48.39 mm
